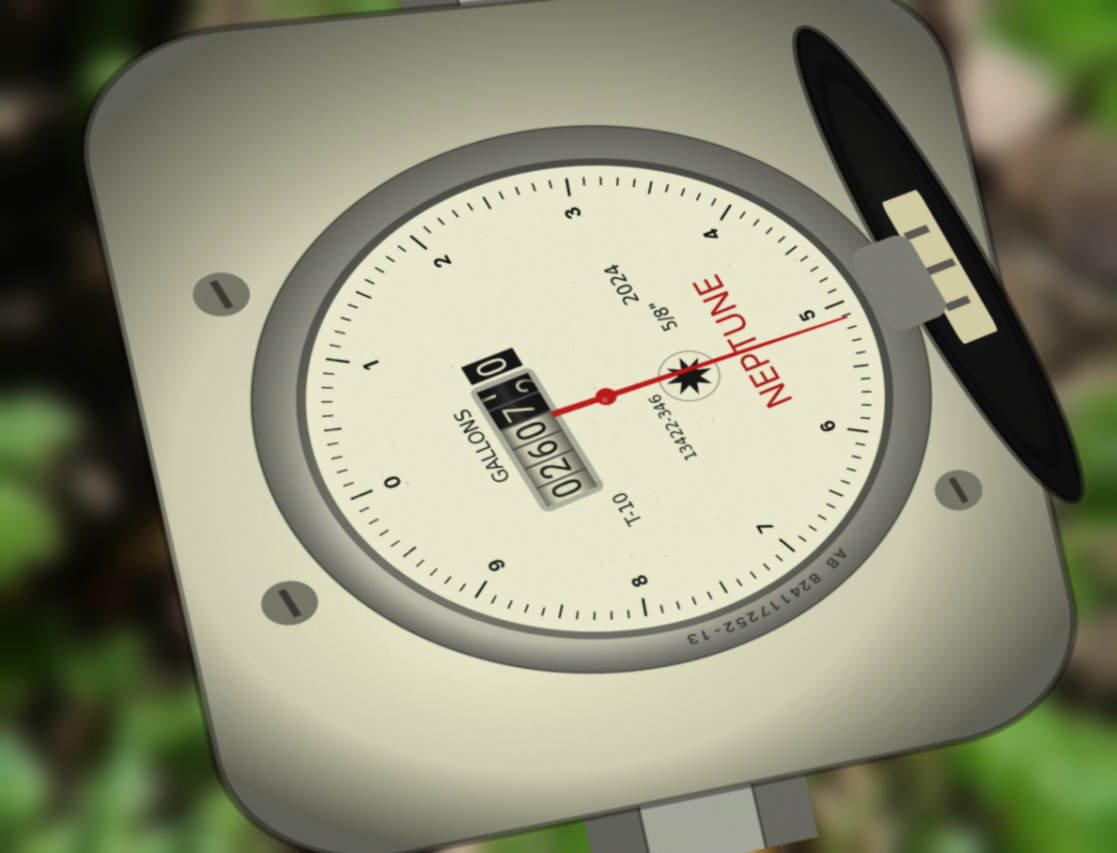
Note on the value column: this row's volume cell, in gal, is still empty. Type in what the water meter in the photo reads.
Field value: 260715.1 gal
